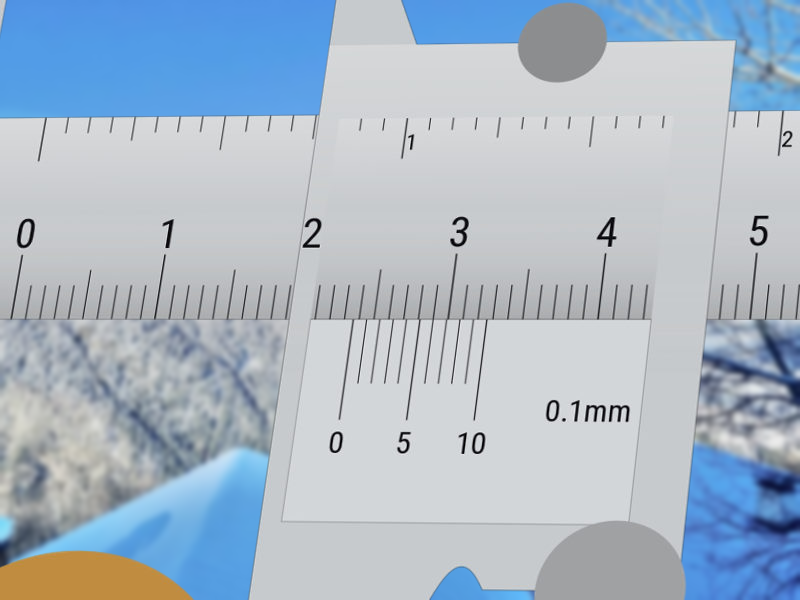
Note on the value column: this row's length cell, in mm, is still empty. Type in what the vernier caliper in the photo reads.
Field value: 23.6 mm
